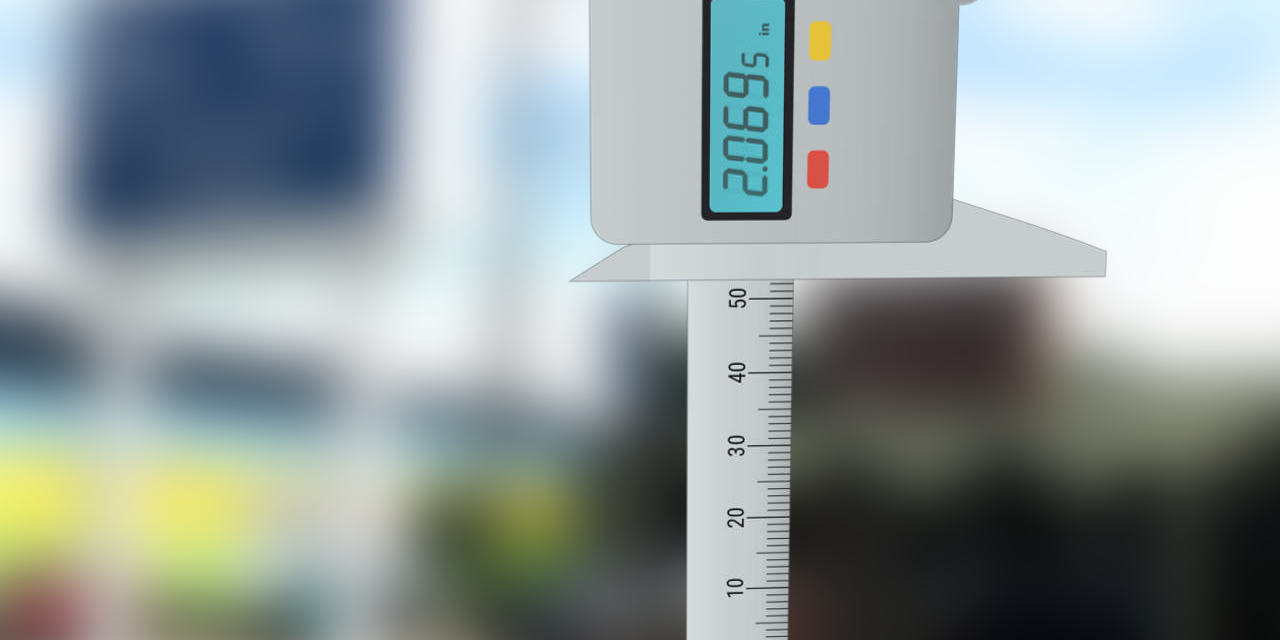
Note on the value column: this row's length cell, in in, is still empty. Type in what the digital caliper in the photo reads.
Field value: 2.0695 in
